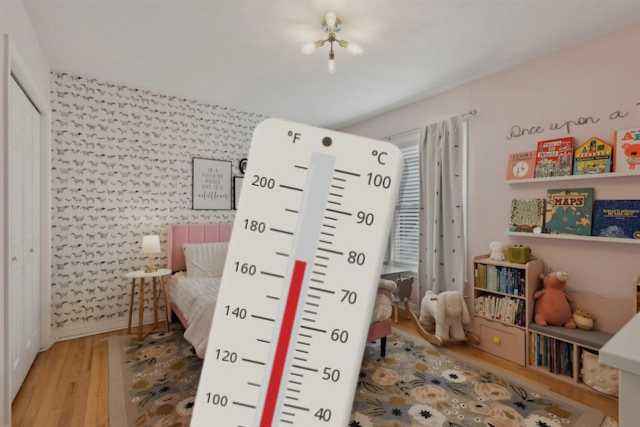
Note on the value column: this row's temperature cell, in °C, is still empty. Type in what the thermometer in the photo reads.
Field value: 76 °C
